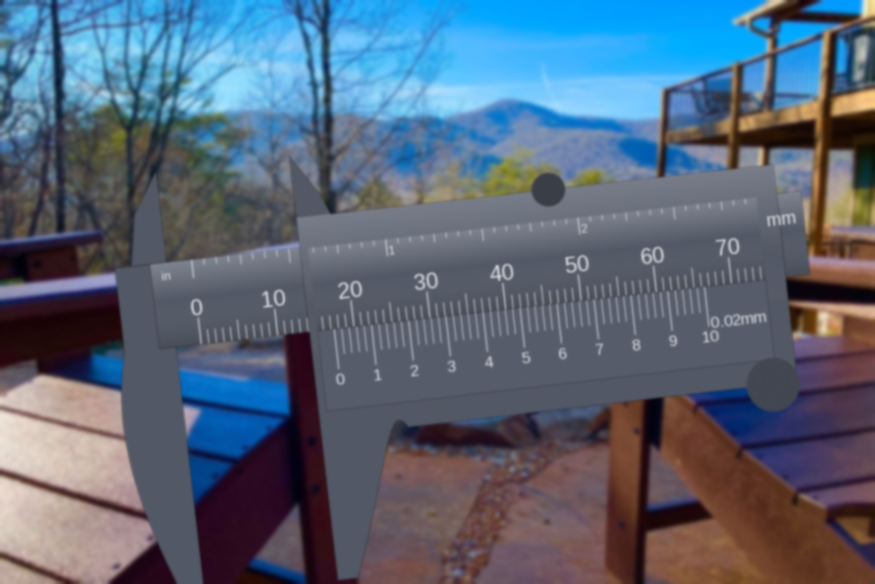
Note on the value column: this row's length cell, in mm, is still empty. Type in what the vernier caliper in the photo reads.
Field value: 17.4 mm
